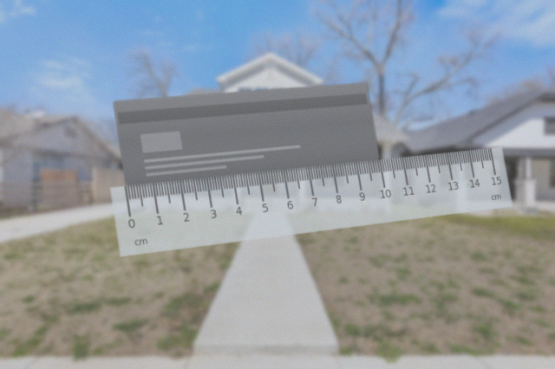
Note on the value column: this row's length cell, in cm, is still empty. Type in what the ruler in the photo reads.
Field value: 10 cm
